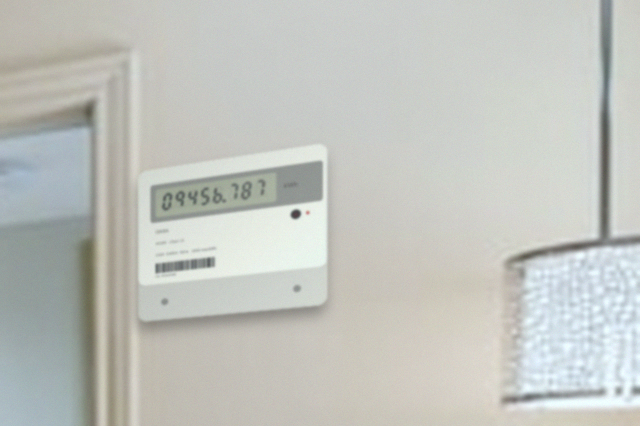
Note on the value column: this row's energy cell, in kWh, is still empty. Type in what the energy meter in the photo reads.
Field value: 9456.787 kWh
